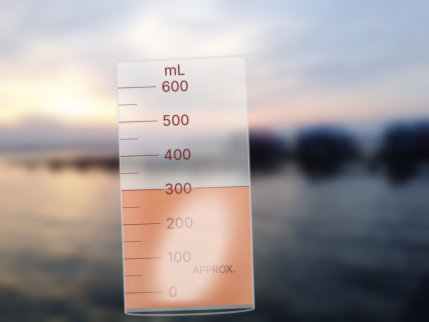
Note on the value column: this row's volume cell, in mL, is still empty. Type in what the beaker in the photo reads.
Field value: 300 mL
